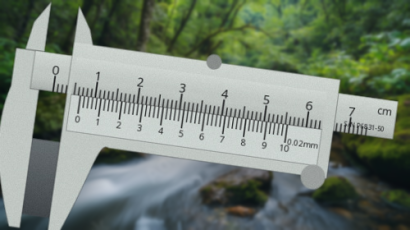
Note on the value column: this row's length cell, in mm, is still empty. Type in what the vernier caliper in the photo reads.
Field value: 6.5 mm
